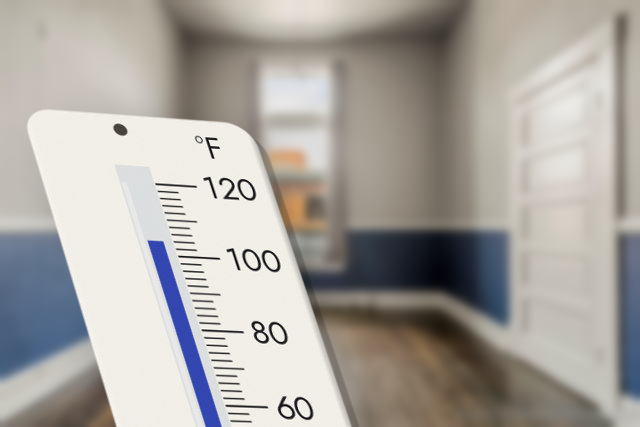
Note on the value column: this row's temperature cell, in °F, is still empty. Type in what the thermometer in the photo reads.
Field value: 104 °F
